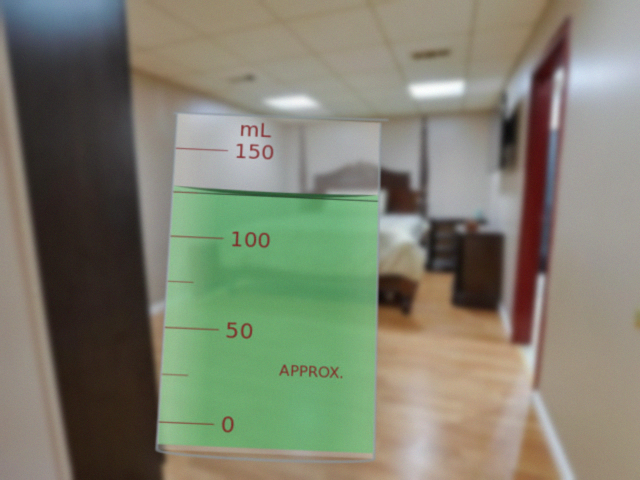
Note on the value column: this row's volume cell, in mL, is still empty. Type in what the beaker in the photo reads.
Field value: 125 mL
